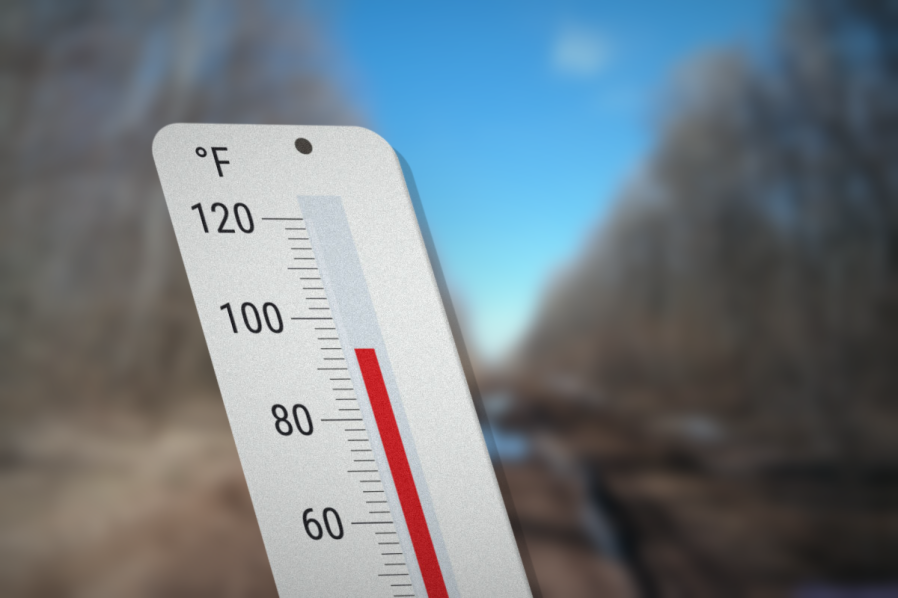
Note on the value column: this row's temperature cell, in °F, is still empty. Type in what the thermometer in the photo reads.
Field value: 94 °F
